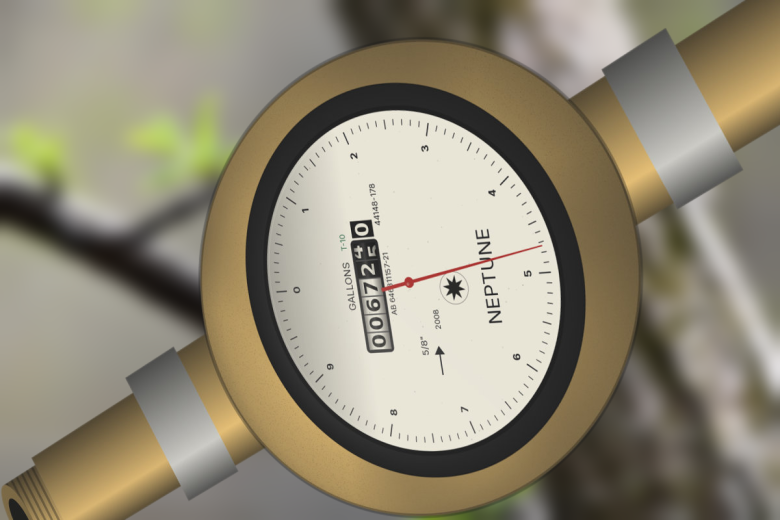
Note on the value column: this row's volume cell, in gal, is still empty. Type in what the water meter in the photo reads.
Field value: 67244.7 gal
